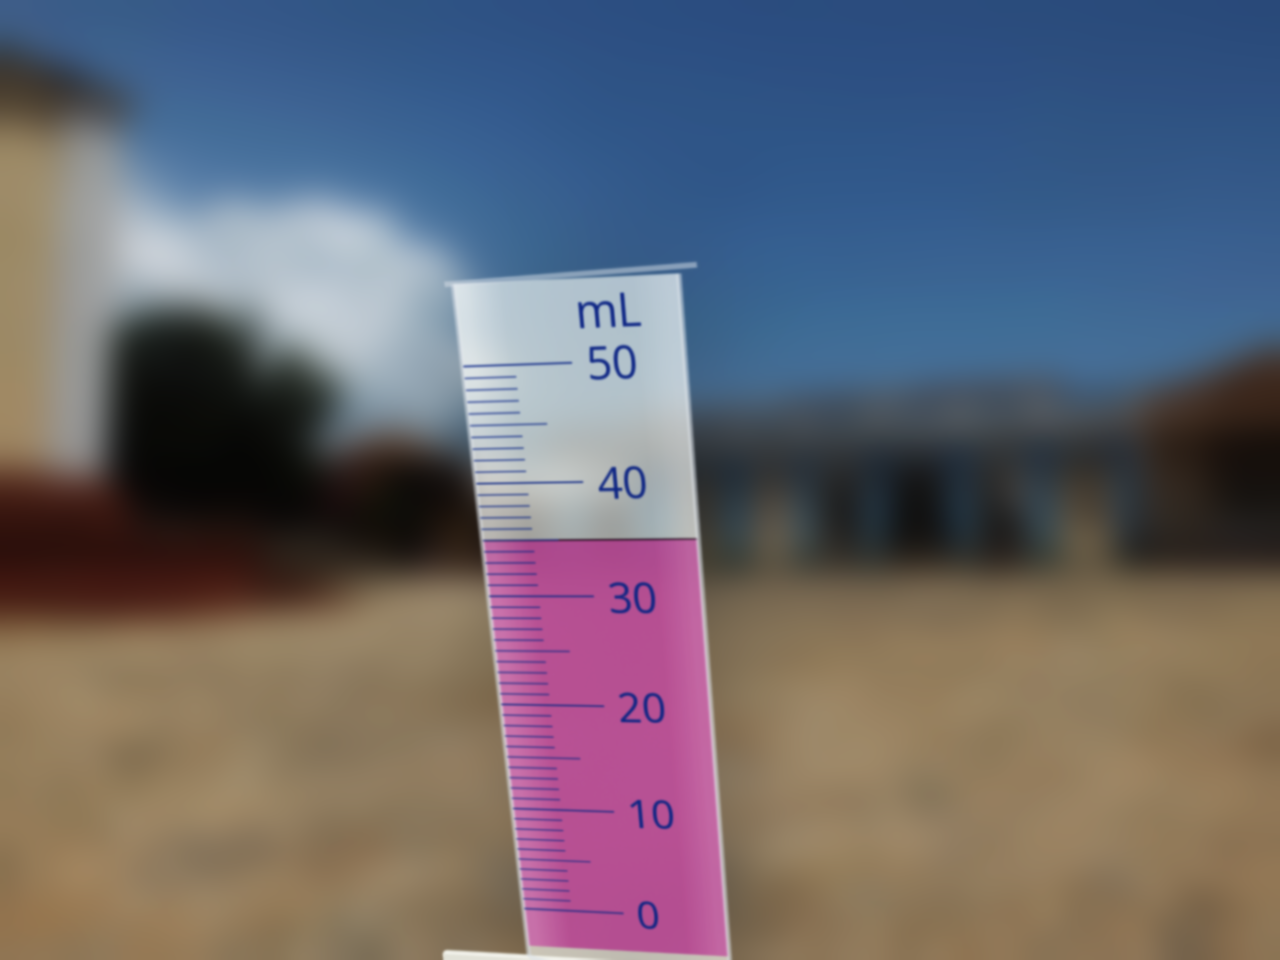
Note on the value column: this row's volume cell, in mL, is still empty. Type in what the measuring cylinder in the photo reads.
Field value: 35 mL
